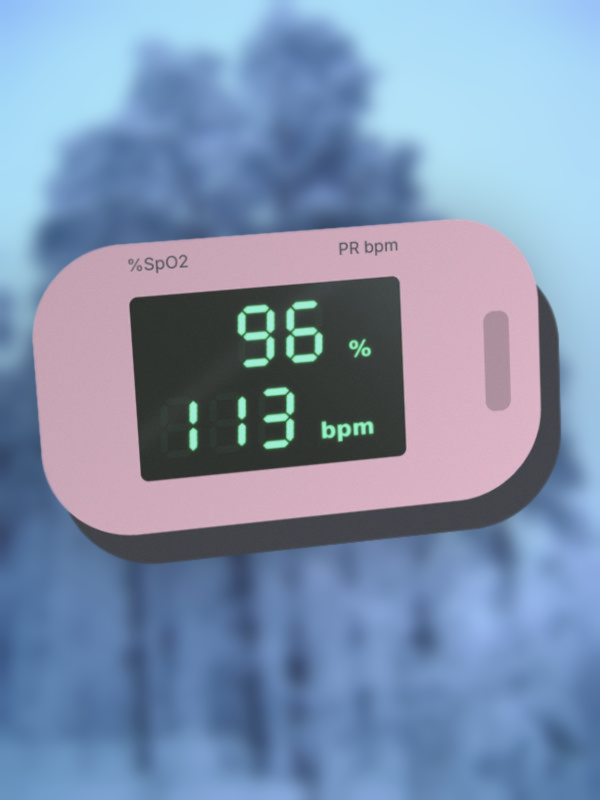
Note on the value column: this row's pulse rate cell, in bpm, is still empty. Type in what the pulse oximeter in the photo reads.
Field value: 113 bpm
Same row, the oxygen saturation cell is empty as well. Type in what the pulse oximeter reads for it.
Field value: 96 %
